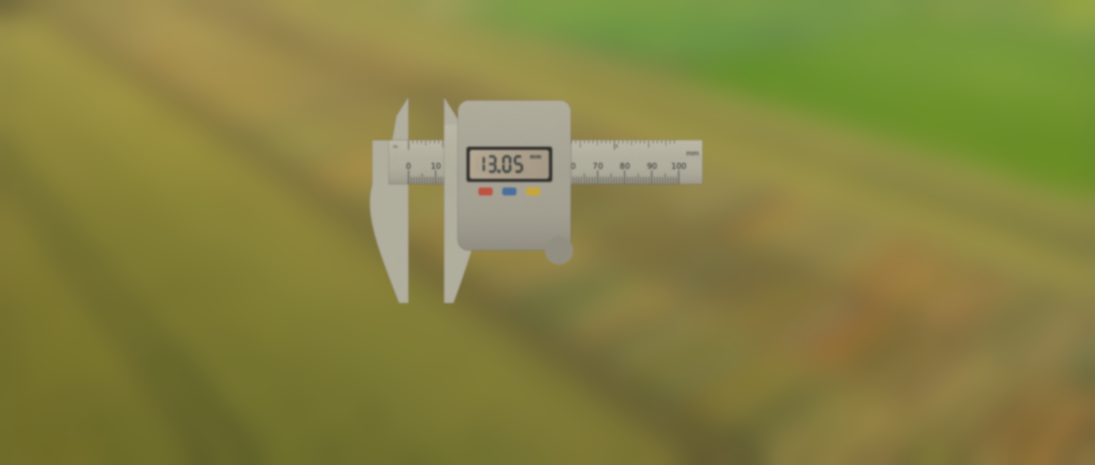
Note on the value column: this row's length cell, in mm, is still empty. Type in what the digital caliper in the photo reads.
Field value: 13.05 mm
